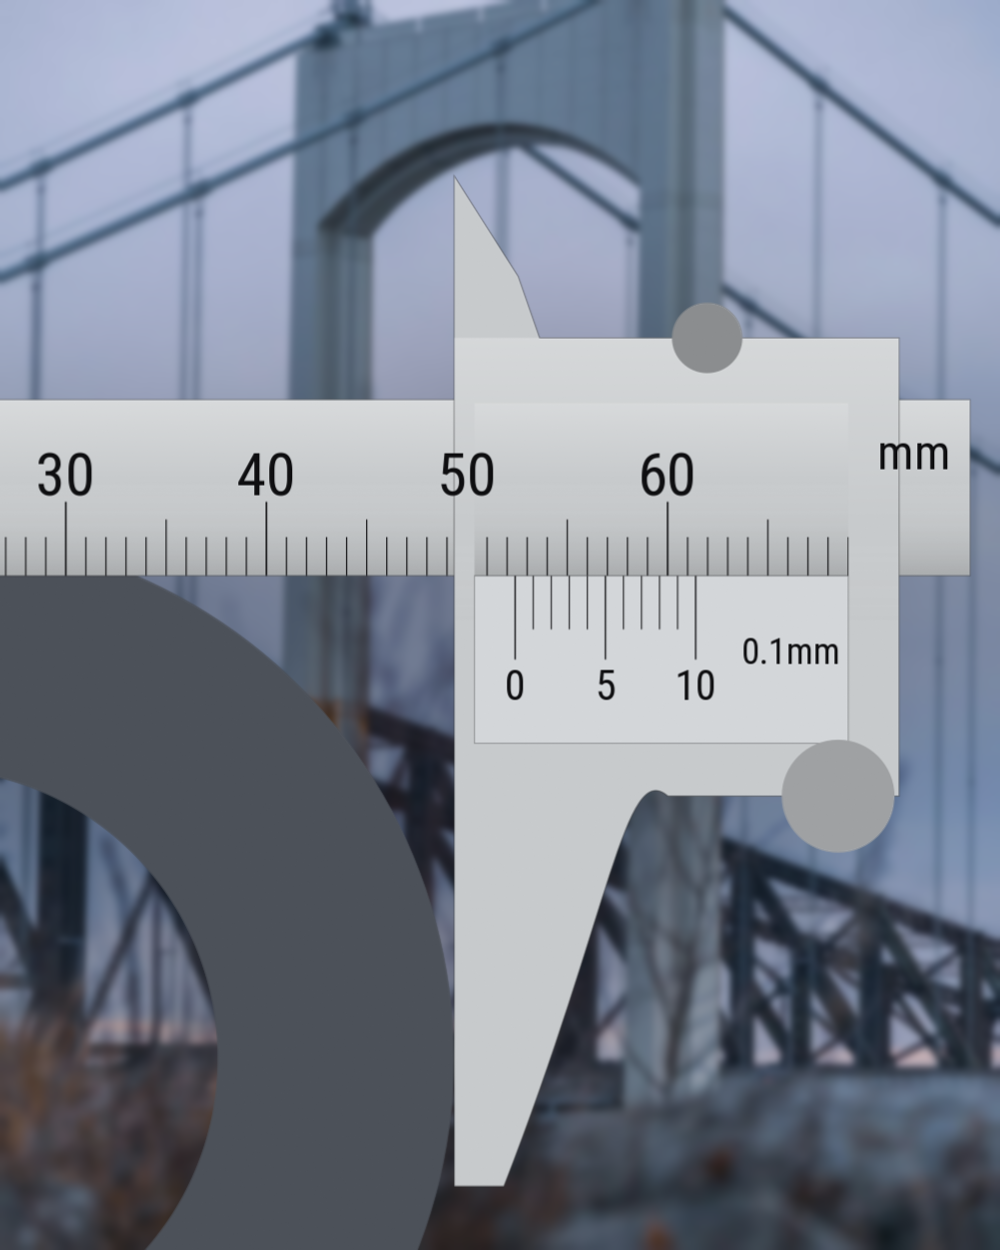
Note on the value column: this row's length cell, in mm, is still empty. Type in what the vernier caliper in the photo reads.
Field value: 52.4 mm
